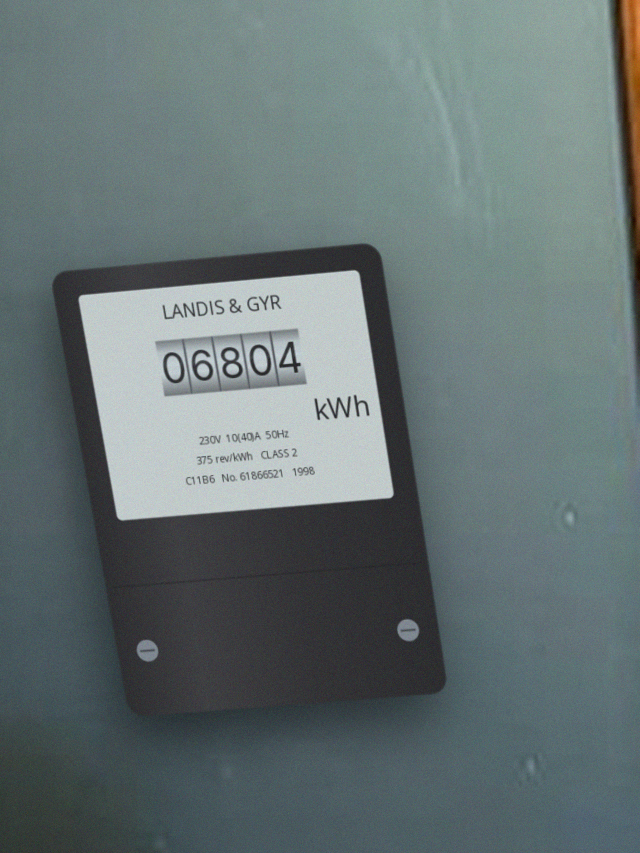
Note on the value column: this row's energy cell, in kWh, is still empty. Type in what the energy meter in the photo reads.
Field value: 6804 kWh
